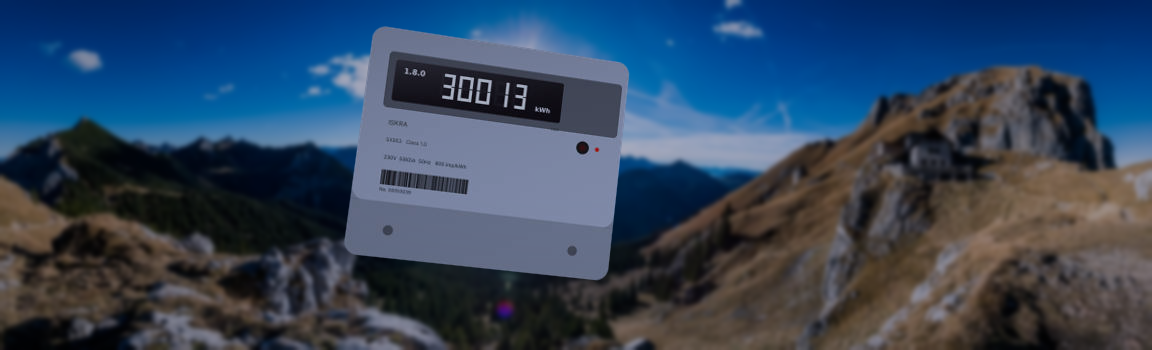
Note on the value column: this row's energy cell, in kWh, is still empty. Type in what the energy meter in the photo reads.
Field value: 30013 kWh
